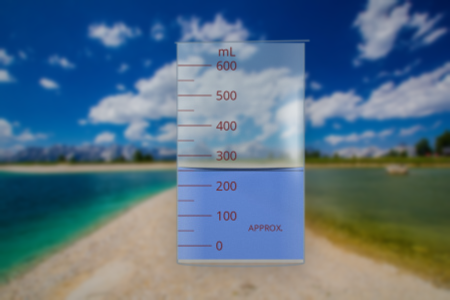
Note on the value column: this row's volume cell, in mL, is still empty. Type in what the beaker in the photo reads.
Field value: 250 mL
